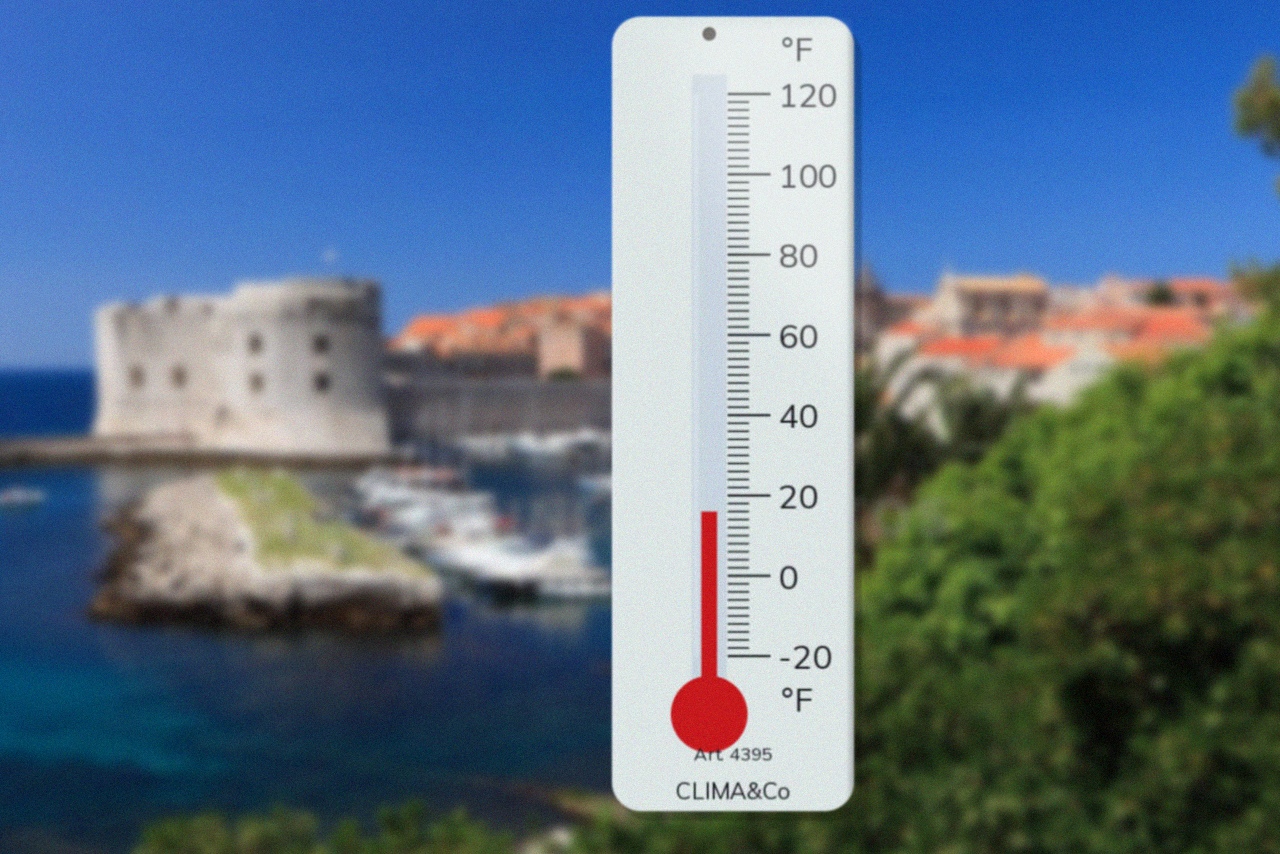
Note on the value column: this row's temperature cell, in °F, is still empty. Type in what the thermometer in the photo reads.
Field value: 16 °F
